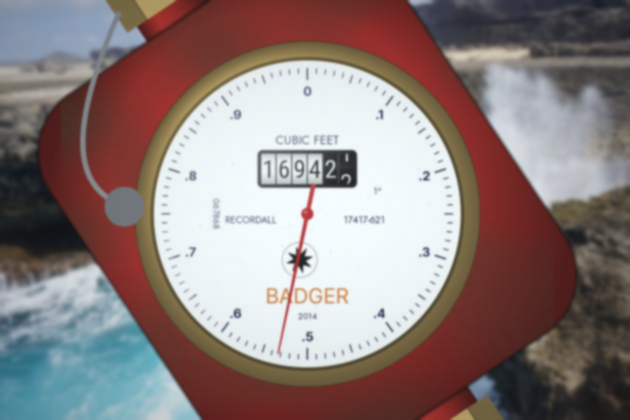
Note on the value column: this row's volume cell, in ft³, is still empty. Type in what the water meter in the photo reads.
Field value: 169421.53 ft³
